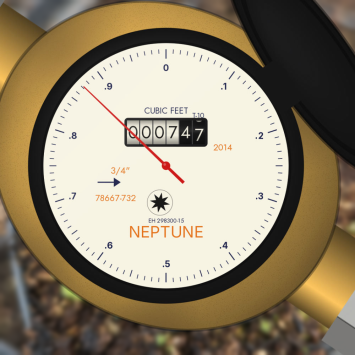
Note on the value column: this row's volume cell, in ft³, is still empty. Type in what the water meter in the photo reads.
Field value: 746.87 ft³
